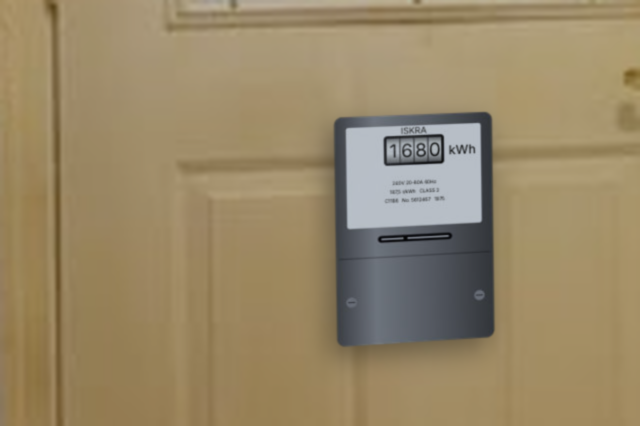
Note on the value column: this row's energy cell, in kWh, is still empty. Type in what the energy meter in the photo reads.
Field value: 1680 kWh
